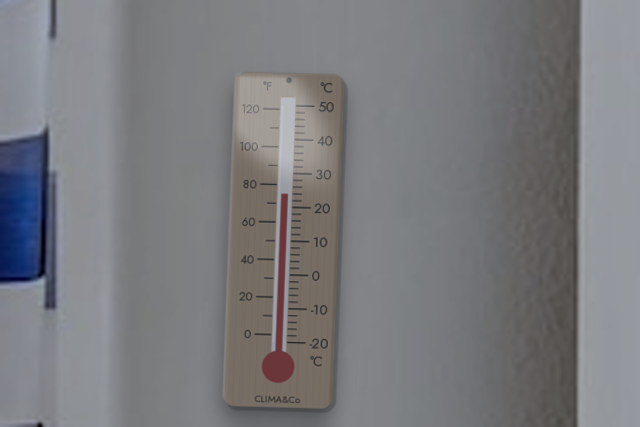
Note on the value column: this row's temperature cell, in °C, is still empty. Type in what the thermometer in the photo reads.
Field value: 24 °C
